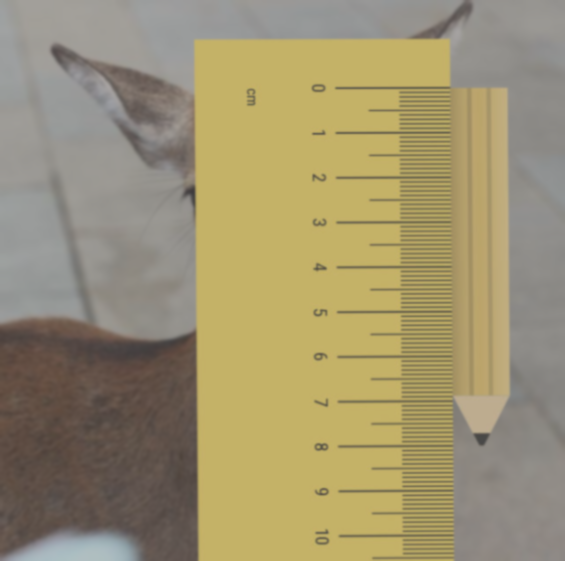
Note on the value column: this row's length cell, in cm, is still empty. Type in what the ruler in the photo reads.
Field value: 8 cm
